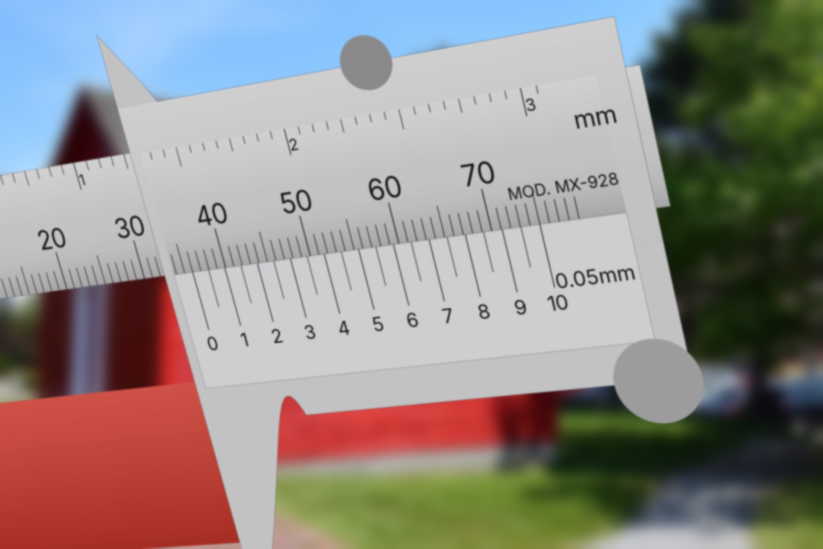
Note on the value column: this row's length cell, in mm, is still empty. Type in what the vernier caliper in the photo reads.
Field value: 36.0 mm
